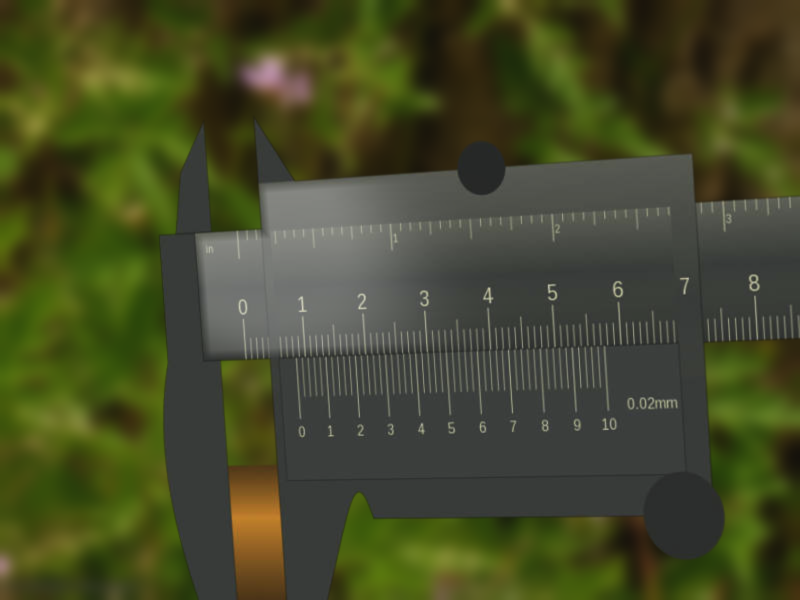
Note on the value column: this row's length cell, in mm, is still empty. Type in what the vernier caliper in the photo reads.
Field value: 8.5 mm
